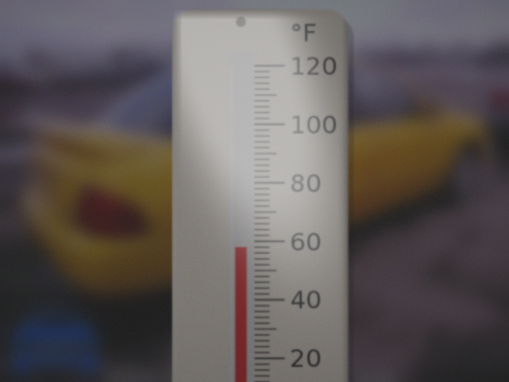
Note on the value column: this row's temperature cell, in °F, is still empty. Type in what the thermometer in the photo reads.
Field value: 58 °F
